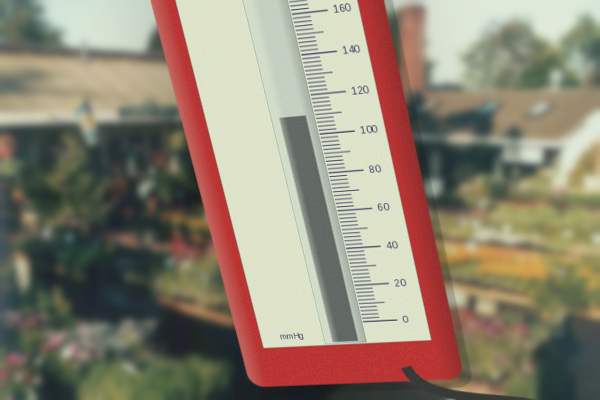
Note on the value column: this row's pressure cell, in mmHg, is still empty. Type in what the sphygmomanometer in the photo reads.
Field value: 110 mmHg
